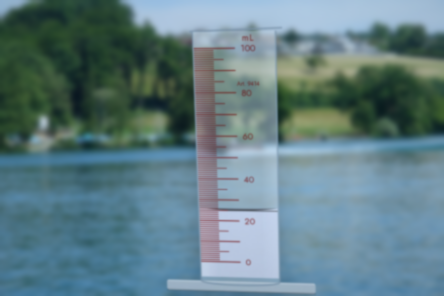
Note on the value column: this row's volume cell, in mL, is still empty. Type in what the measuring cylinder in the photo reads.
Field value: 25 mL
